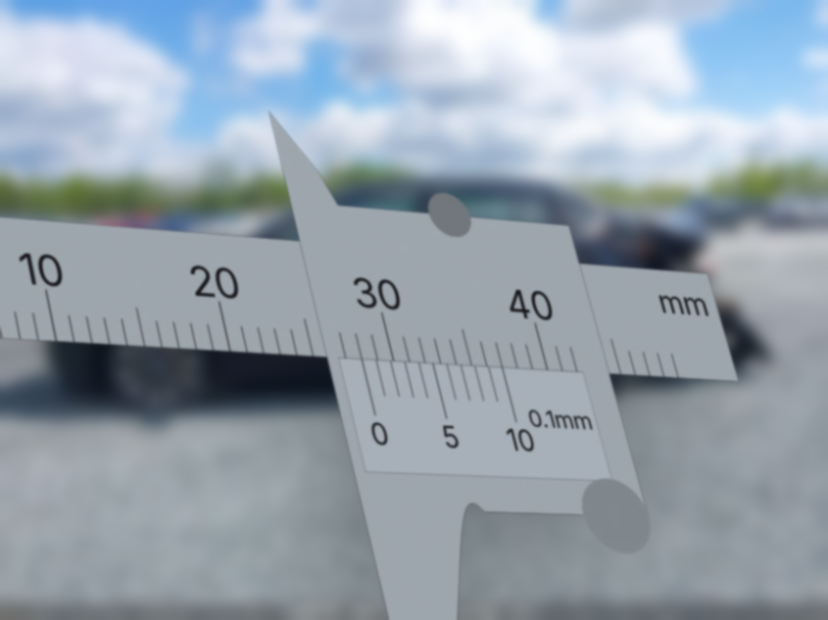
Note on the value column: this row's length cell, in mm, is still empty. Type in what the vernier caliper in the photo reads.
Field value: 28.0 mm
